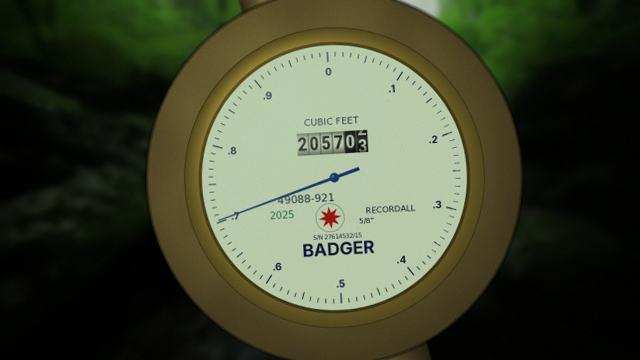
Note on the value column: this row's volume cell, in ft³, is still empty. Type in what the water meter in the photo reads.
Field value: 205702.70 ft³
